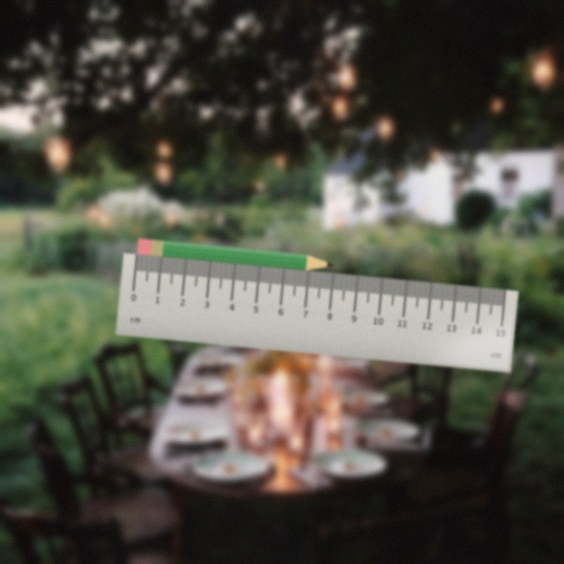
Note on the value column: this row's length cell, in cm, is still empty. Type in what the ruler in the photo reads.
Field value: 8 cm
